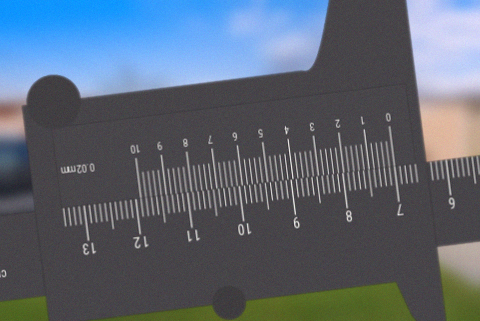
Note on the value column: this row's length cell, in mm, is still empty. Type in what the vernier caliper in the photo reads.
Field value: 70.0 mm
